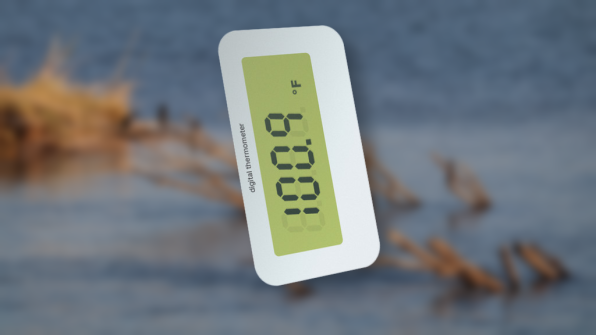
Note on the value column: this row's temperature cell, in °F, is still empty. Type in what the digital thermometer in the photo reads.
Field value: 100.9 °F
